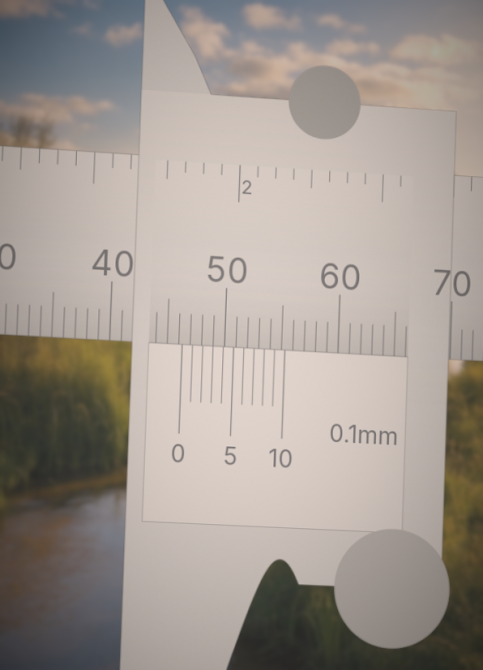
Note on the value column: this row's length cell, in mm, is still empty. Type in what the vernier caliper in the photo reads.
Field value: 46.3 mm
